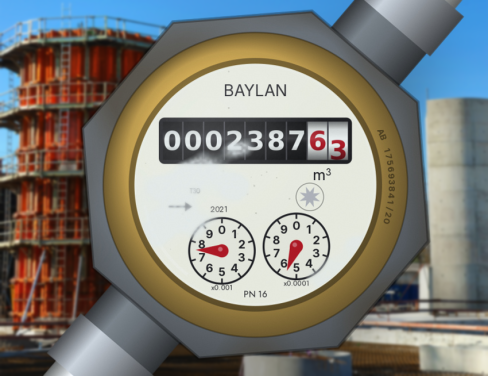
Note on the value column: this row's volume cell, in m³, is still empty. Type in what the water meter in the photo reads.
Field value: 2387.6275 m³
